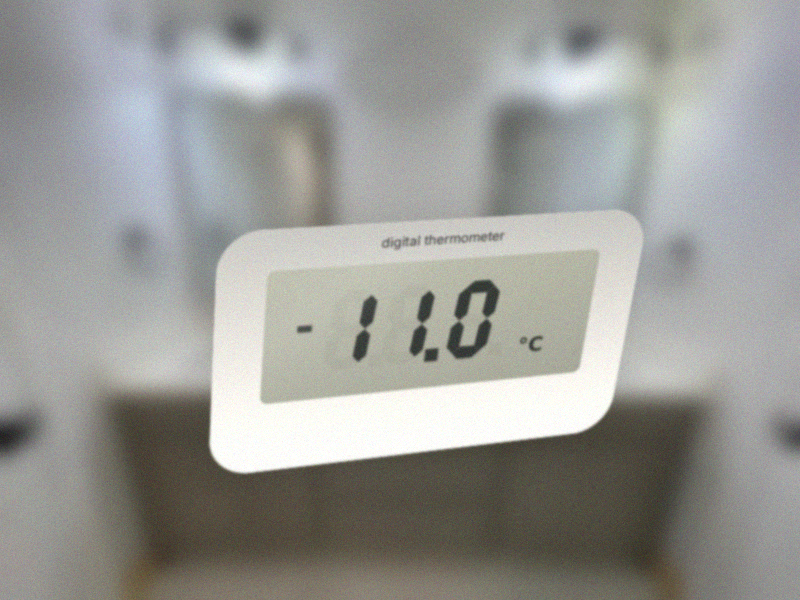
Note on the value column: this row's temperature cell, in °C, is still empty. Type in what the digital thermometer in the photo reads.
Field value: -11.0 °C
